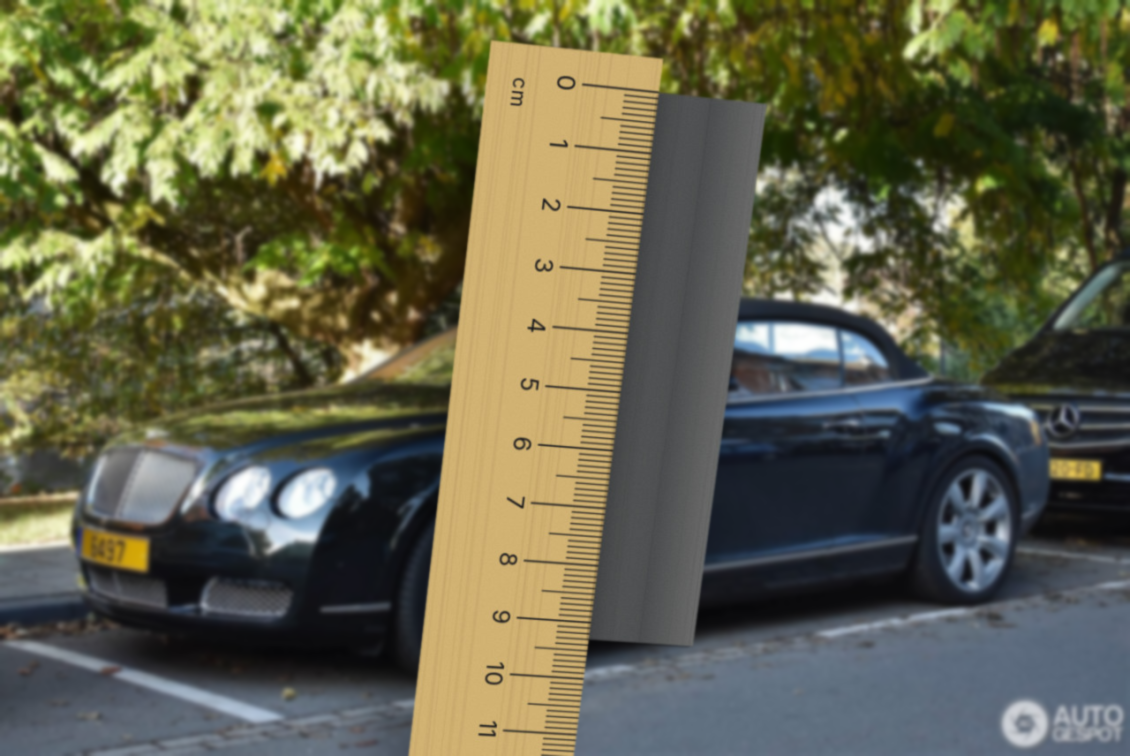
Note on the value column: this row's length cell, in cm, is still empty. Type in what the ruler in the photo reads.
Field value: 9.3 cm
